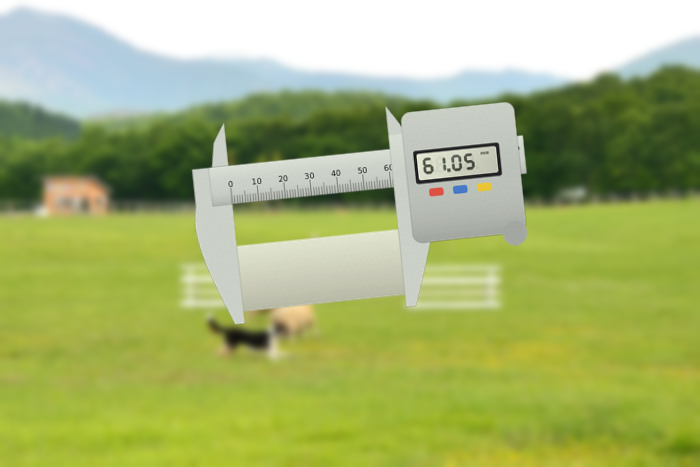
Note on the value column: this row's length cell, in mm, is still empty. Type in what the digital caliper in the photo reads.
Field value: 61.05 mm
